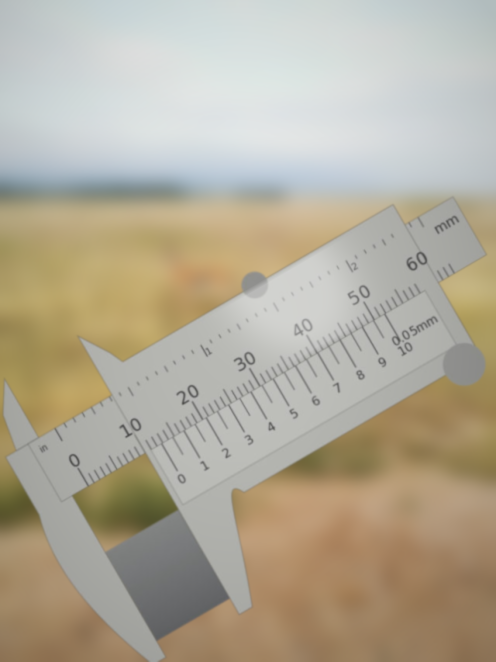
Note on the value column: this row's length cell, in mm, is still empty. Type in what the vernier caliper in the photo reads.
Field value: 12.8 mm
